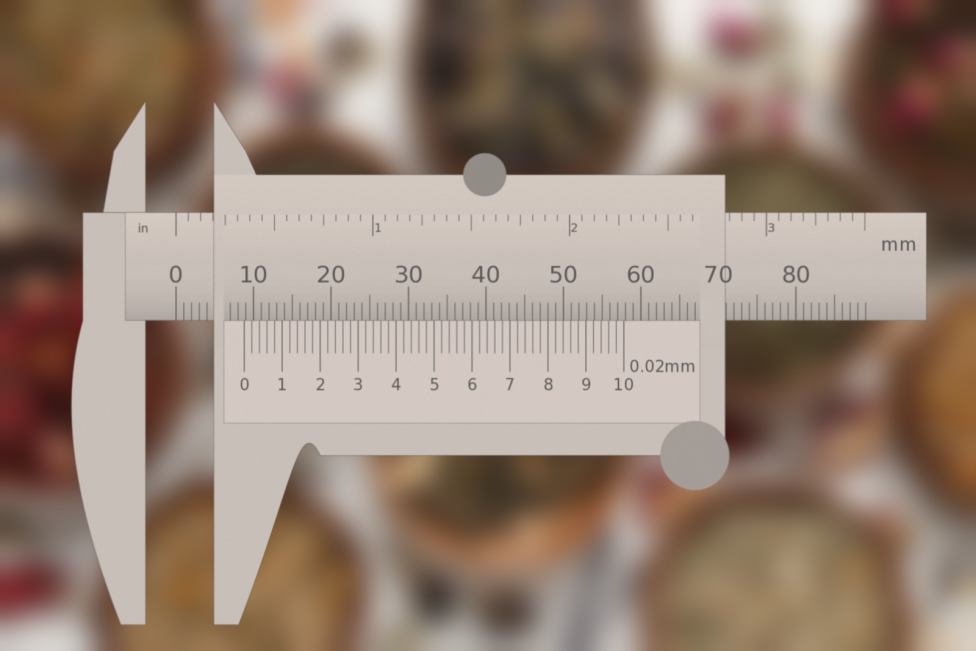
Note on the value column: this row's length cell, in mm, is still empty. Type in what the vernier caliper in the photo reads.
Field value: 8.8 mm
